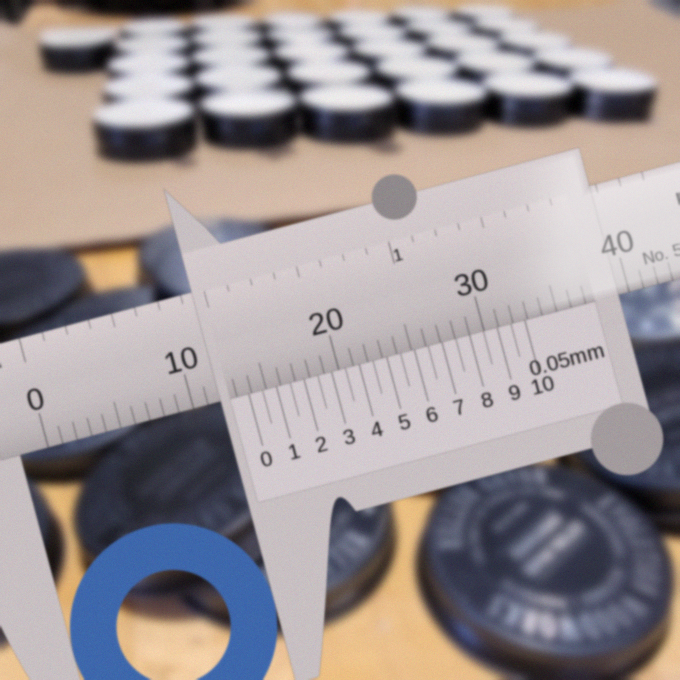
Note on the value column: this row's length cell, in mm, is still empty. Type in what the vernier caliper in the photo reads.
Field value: 13.8 mm
